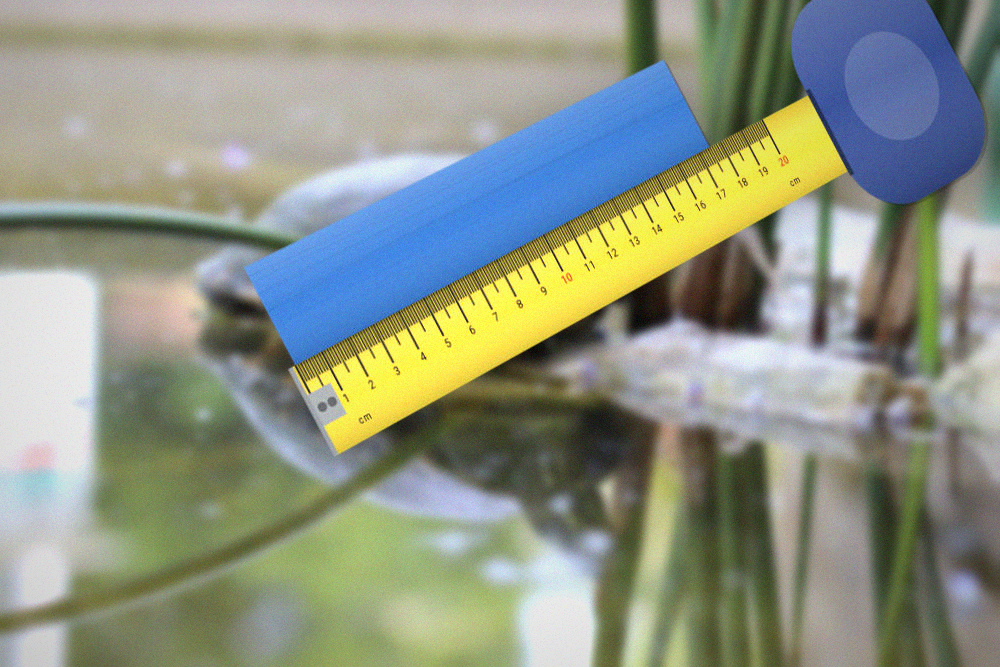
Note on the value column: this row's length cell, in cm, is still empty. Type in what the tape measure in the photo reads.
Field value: 17.5 cm
